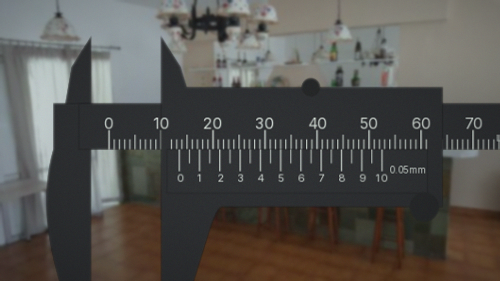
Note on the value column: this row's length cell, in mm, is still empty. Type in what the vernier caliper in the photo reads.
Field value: 13.5 mm
